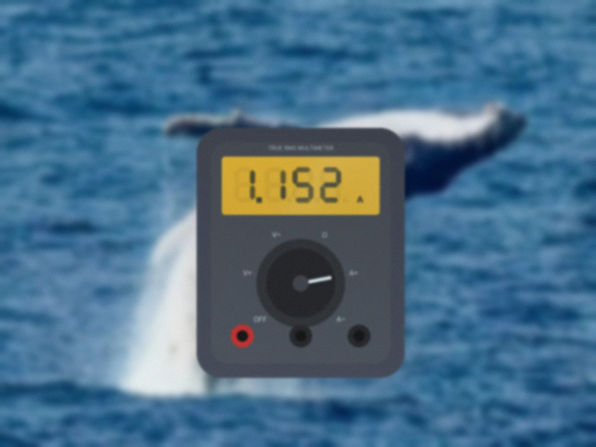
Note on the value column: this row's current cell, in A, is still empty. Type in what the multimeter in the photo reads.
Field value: 1.152 A
